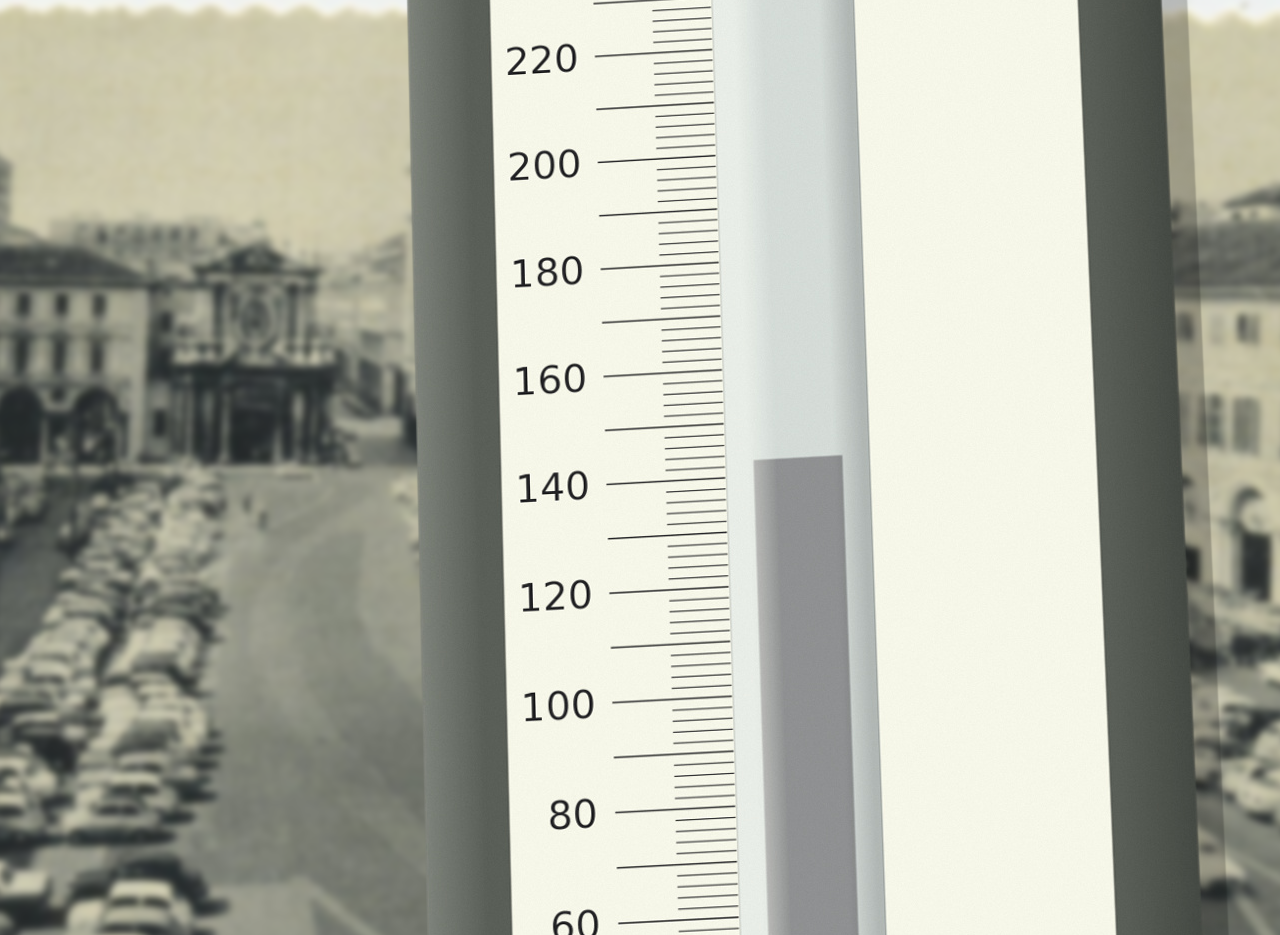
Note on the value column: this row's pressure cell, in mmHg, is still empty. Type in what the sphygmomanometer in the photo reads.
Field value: 143 mmHg
